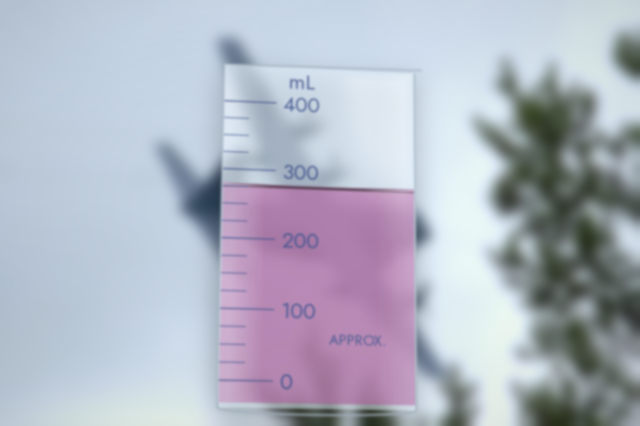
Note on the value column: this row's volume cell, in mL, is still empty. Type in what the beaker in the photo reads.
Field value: 275 mL
